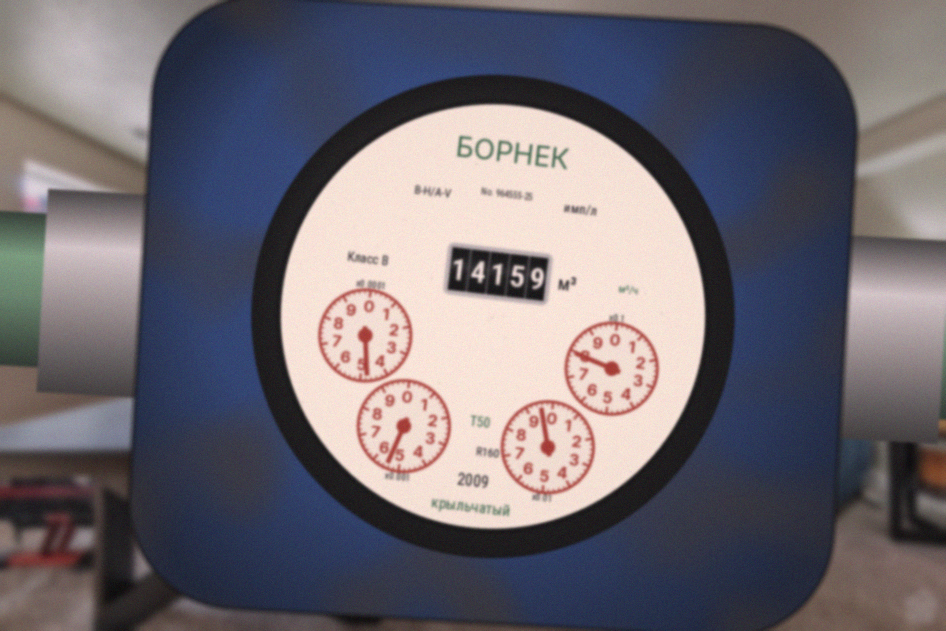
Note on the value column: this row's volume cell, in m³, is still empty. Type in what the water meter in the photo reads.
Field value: 14159.7954 m³
